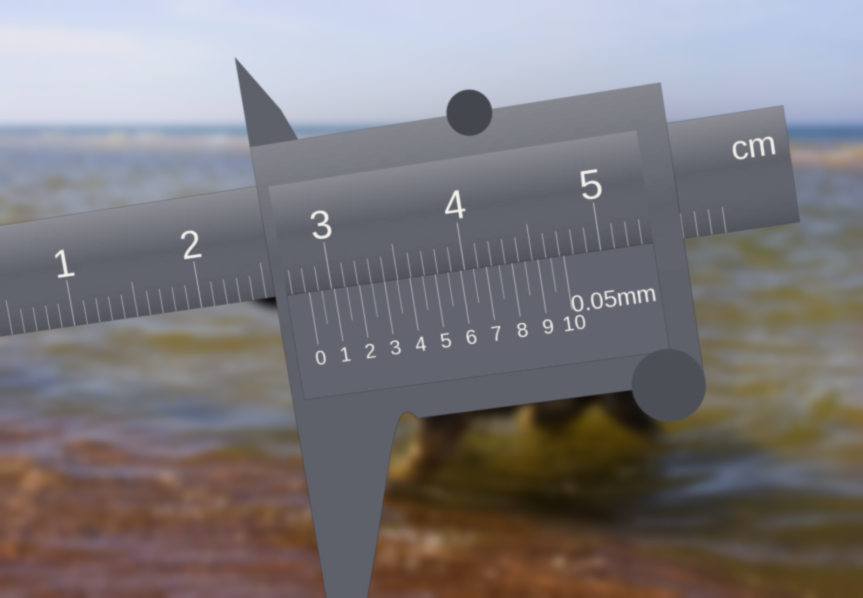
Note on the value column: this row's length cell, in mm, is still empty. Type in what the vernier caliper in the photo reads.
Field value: 28.3 mm
